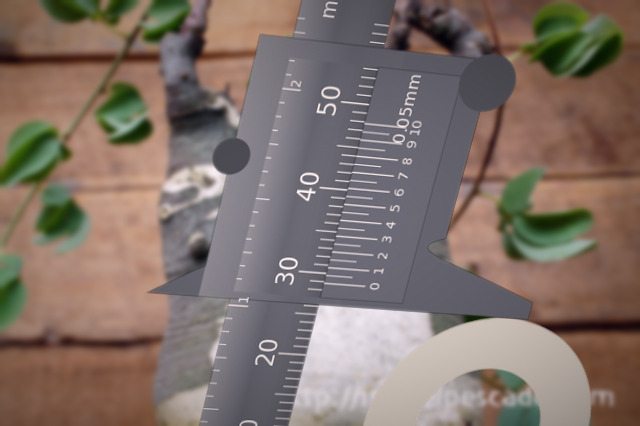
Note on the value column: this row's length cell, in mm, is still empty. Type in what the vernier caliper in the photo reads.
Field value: 28.8 mm
